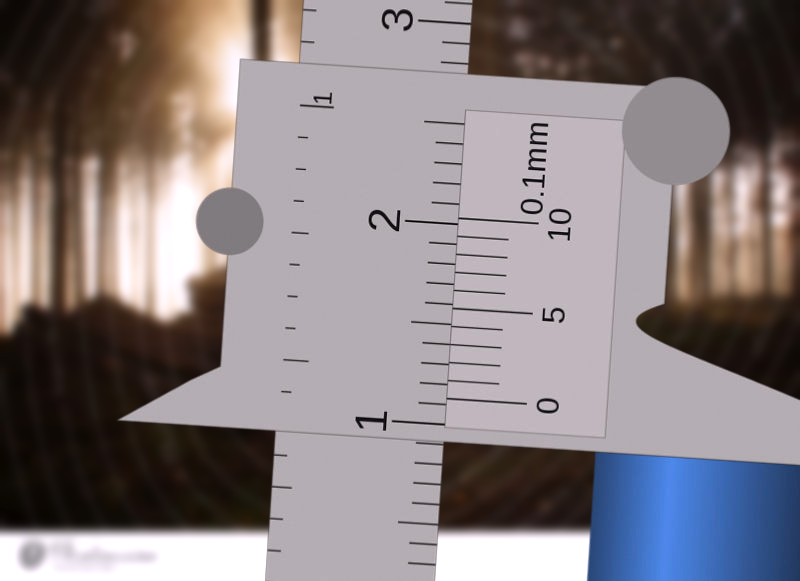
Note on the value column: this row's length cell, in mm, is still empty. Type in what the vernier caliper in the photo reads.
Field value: 11.3 mm
